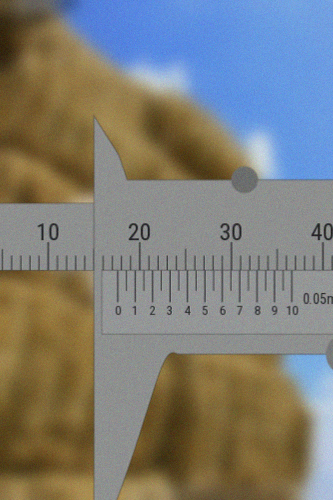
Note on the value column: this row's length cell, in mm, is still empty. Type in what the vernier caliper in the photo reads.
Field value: 17.6 mm
